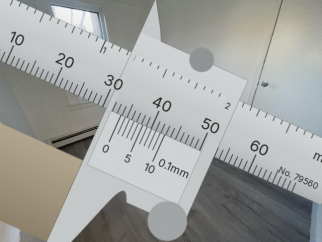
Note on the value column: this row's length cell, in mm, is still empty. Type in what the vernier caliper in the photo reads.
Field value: 33.8 mm
